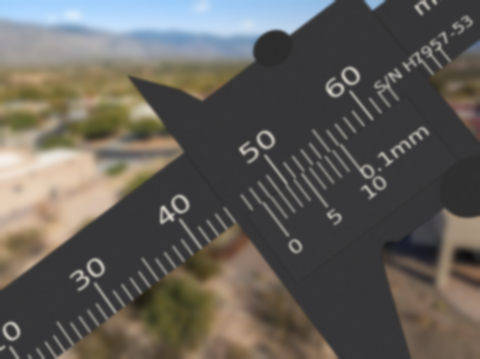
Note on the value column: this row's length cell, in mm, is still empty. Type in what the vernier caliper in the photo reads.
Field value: 47.2 mm
